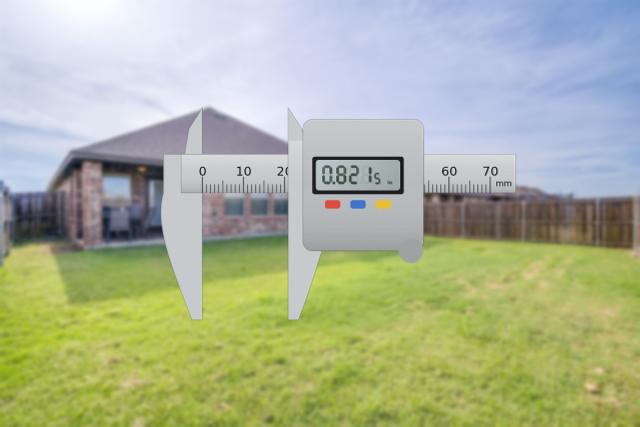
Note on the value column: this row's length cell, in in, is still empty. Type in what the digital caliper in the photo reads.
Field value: 0.8215 in
